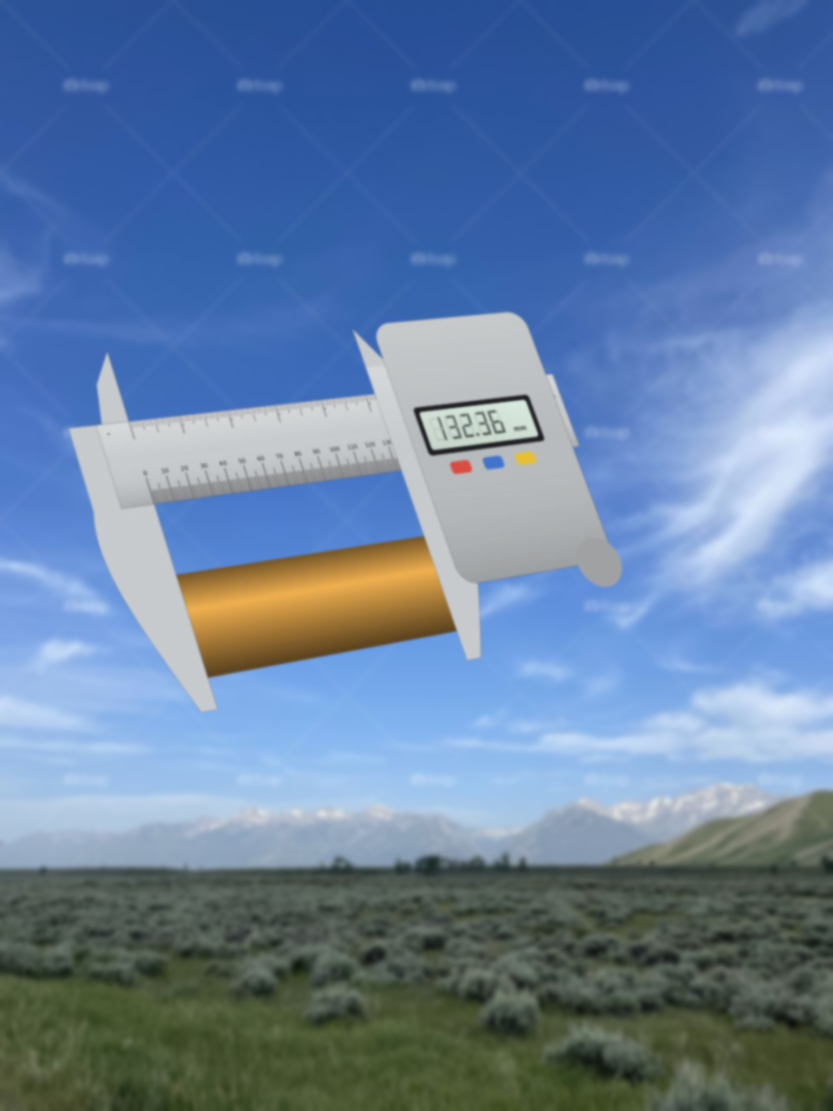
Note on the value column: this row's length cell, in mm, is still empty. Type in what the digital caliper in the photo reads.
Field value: 132.36 mm
